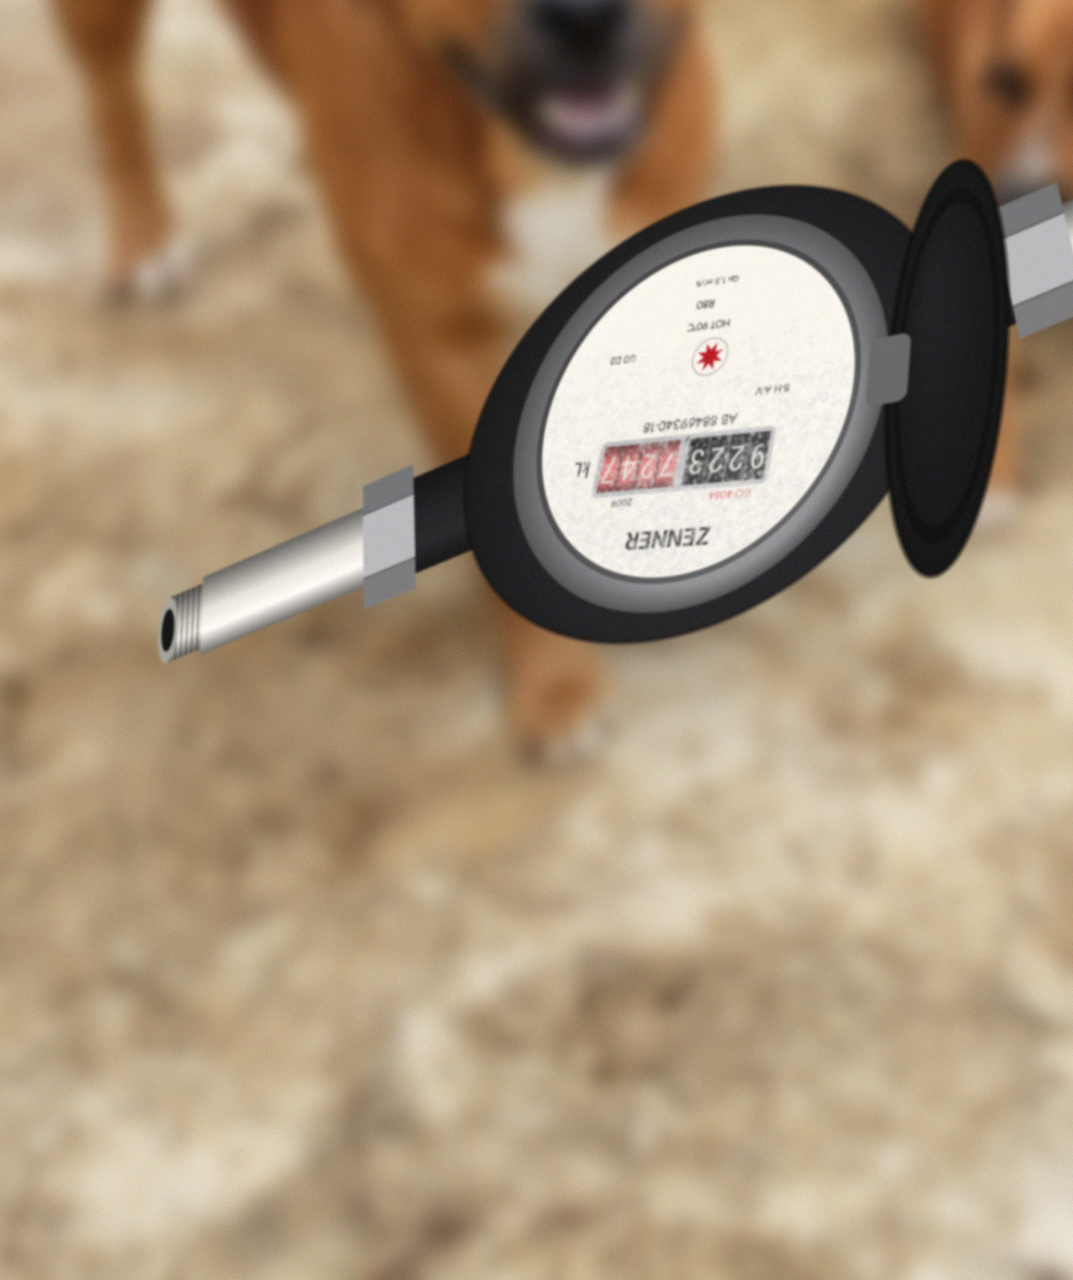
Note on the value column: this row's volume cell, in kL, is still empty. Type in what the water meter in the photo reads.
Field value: 9223.7247 kL
